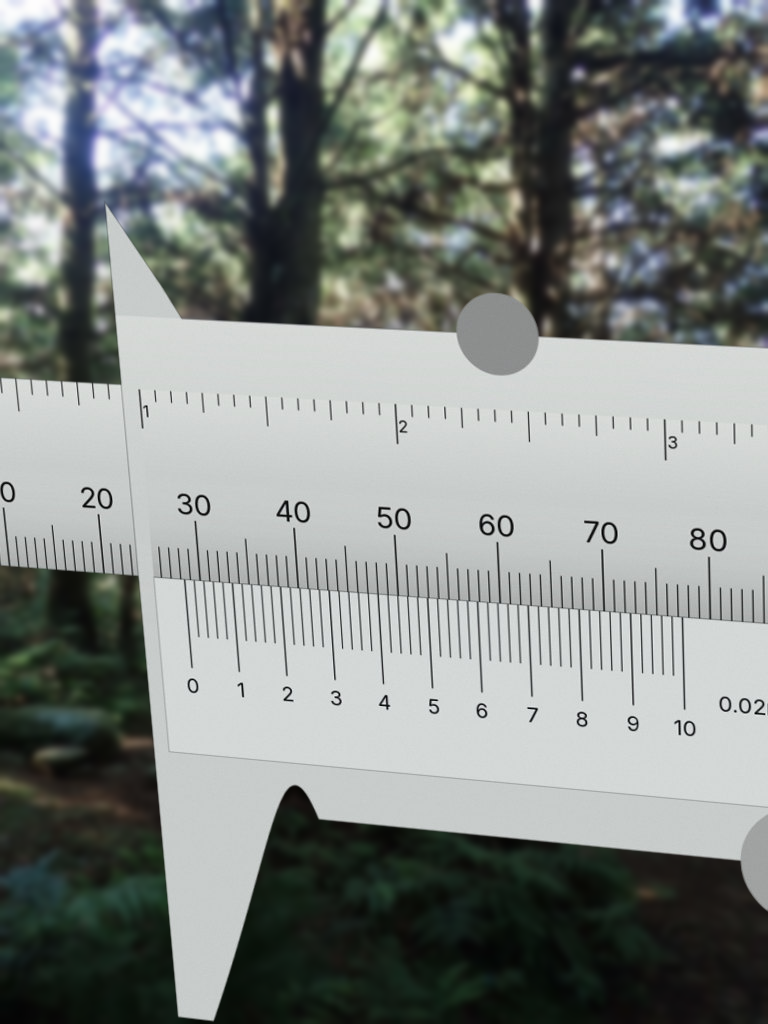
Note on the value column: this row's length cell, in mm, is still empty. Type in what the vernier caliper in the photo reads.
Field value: 28.4 mm
